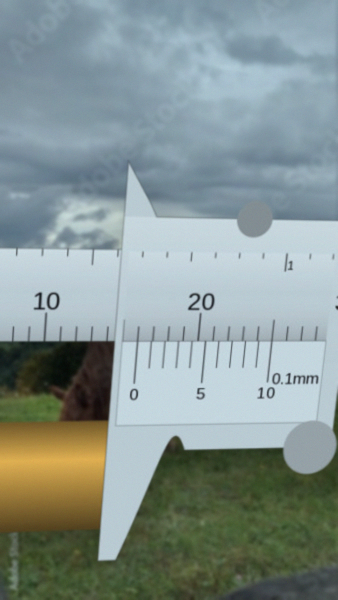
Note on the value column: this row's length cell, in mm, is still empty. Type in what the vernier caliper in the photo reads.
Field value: 16.0 mm
